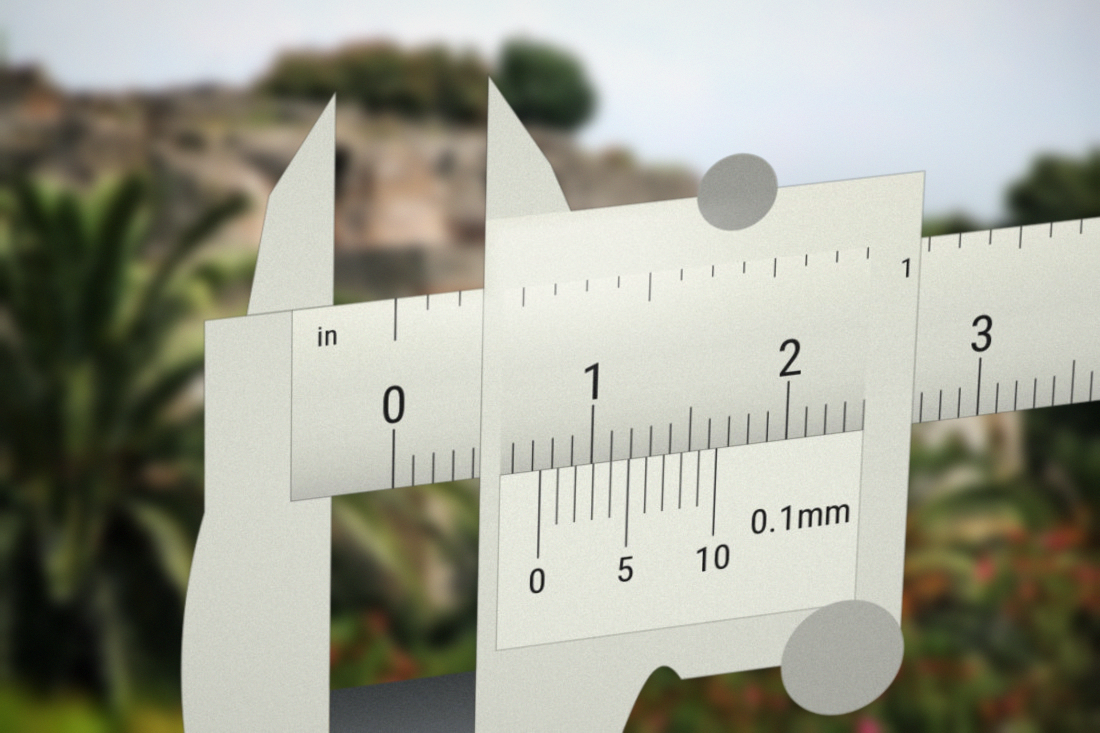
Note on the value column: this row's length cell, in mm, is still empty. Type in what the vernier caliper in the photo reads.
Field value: 7.4 mm
